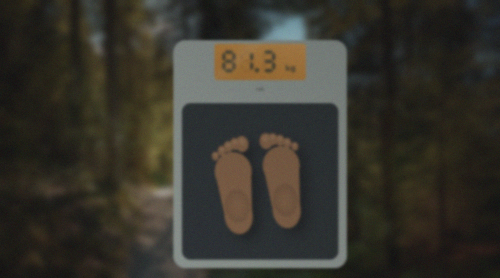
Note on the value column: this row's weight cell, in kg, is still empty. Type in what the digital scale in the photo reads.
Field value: 81.3 kg
